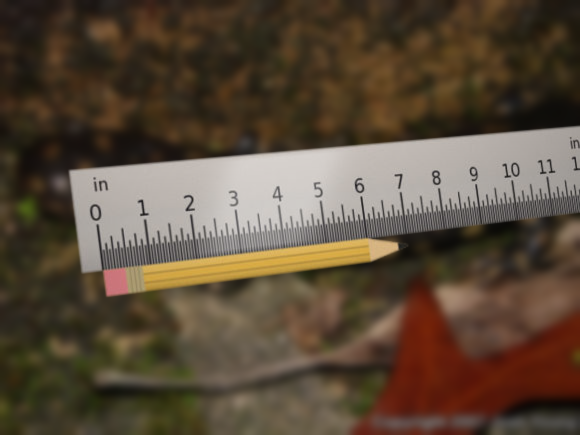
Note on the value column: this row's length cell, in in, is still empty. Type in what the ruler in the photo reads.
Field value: 7 in
